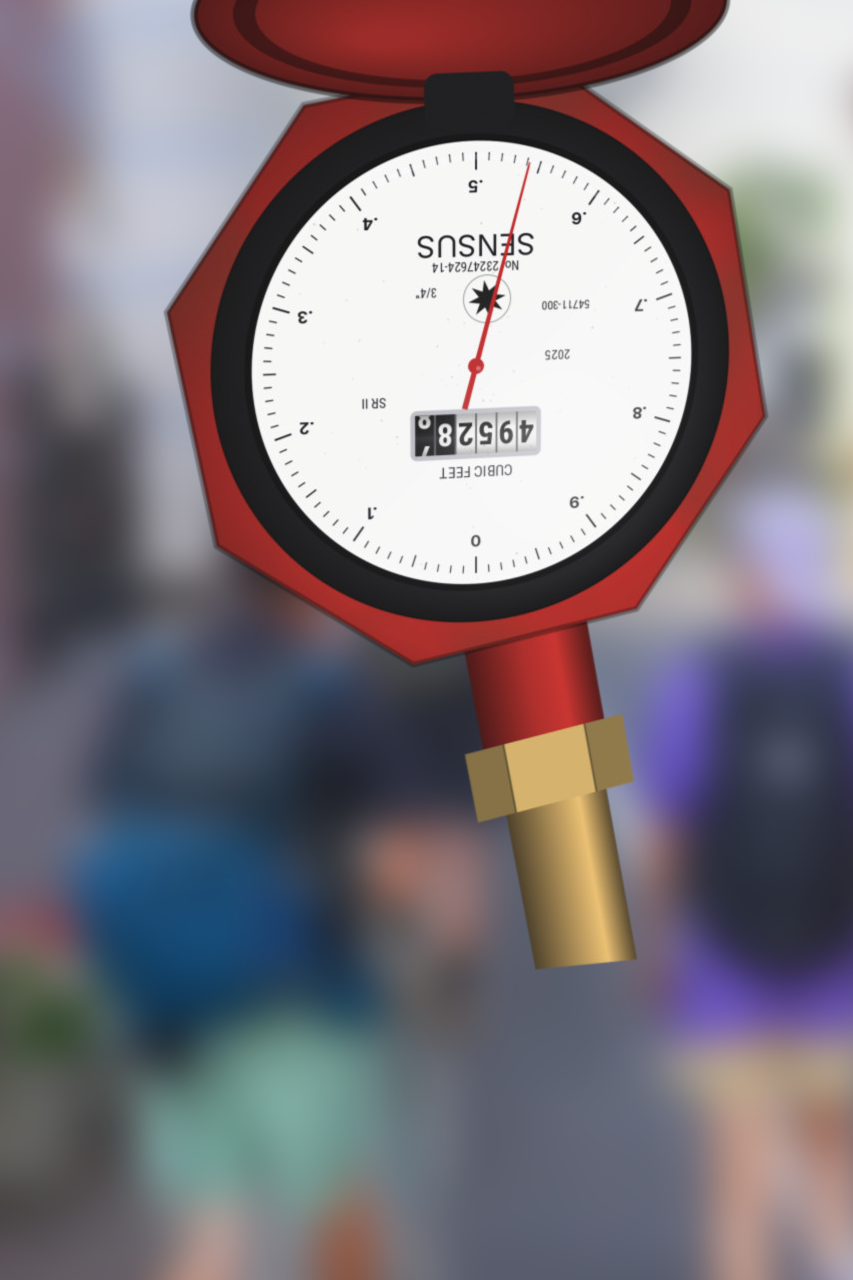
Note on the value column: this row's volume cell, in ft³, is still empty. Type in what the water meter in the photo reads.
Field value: 495287.54 ft³
